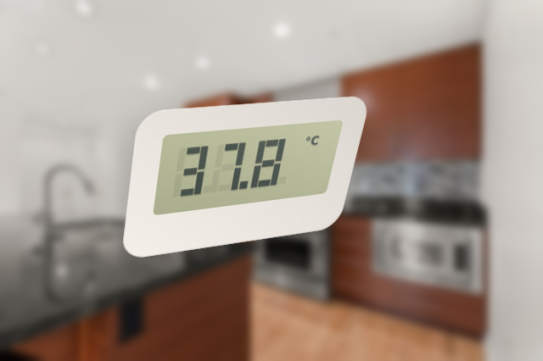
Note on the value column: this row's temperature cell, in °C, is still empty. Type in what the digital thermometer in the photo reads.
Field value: 37.8 °C
